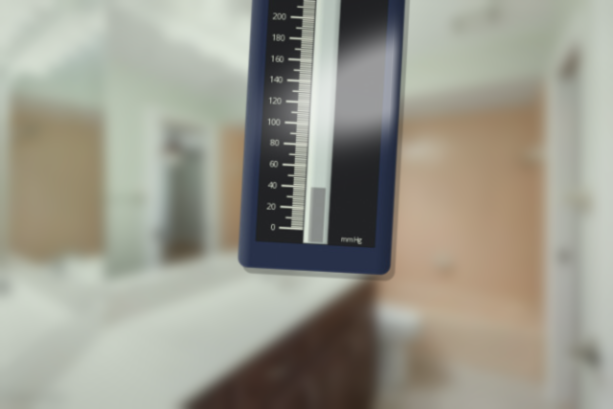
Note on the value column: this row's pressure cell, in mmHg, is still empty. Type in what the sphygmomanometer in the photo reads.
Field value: 40 mmHg
